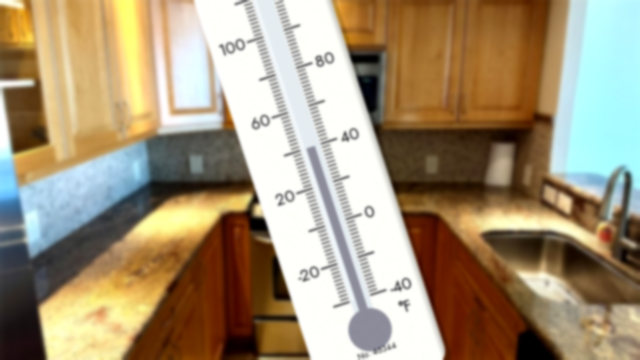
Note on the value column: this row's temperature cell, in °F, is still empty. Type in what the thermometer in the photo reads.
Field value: 40 °F
